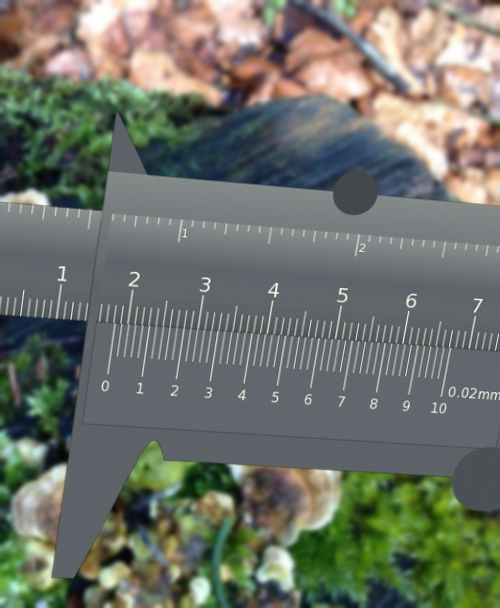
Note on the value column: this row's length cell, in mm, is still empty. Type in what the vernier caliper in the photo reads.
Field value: 18.2 mm
